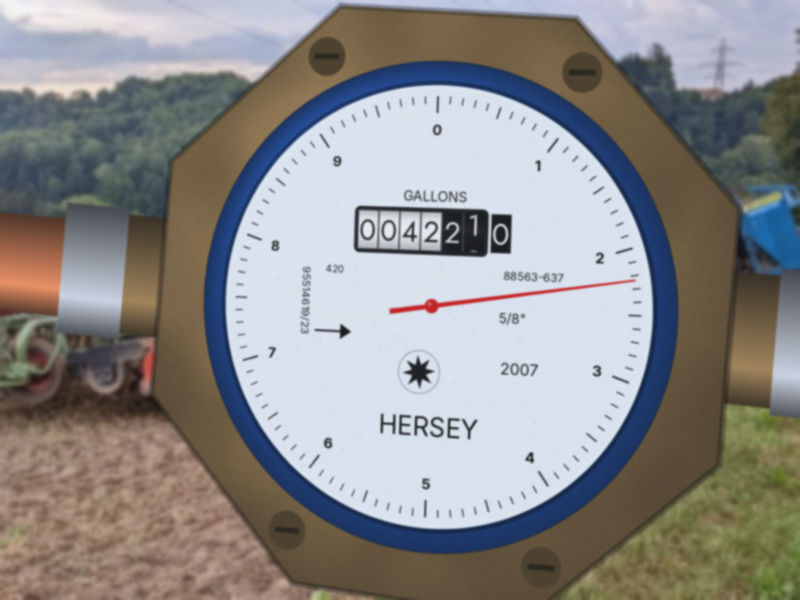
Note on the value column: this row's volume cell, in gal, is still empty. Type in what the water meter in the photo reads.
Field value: 42212.2 gal
